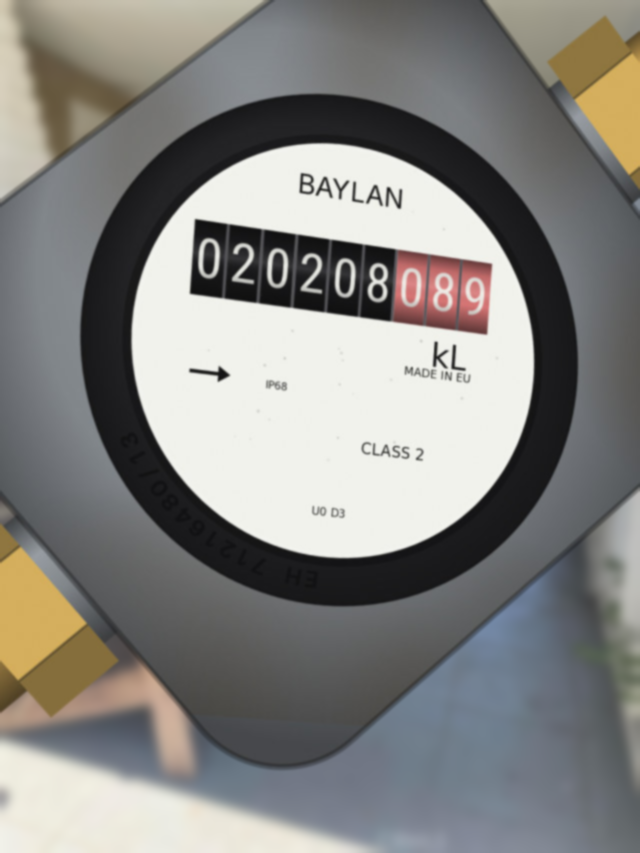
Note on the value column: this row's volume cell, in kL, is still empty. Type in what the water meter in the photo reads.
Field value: 20208.089 kL
